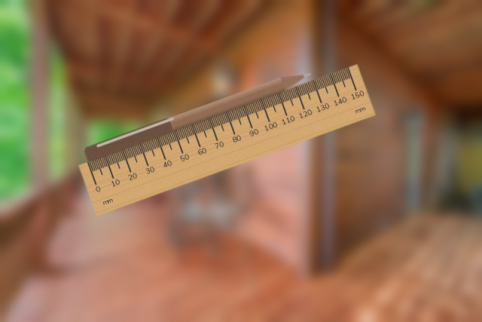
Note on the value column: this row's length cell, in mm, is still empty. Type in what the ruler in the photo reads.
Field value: 130 mm
